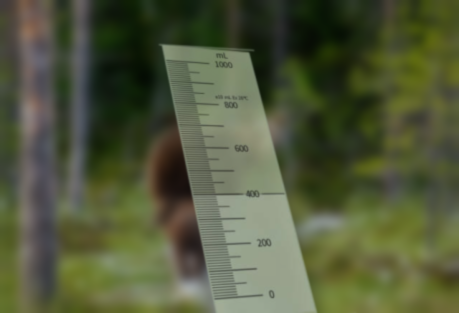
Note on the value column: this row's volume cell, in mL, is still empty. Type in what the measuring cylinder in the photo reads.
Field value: 400 mL
